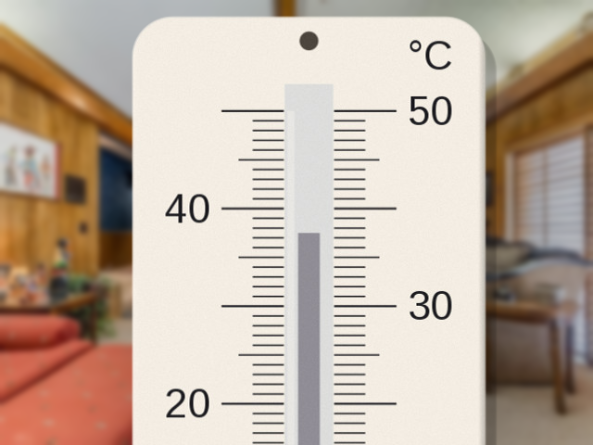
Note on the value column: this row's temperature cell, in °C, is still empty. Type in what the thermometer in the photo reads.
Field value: 37.5 °C
